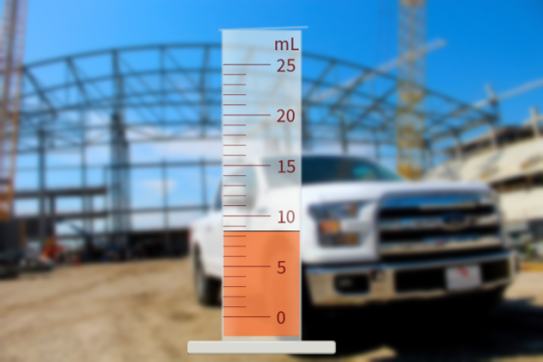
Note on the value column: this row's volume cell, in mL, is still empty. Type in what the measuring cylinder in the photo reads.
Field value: 8.5 mL
